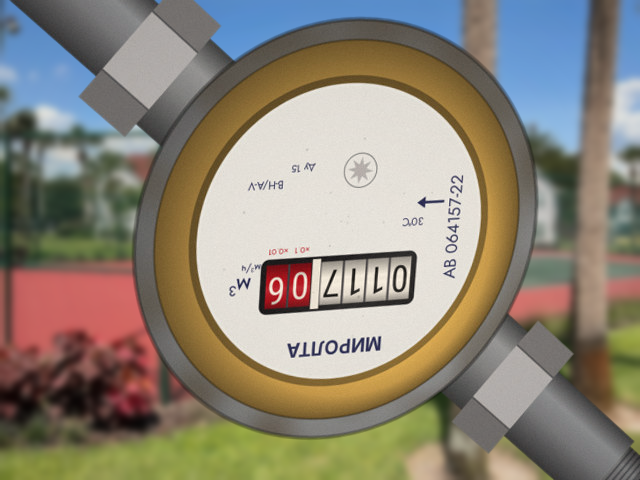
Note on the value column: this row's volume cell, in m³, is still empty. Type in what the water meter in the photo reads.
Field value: 117.06 m³
